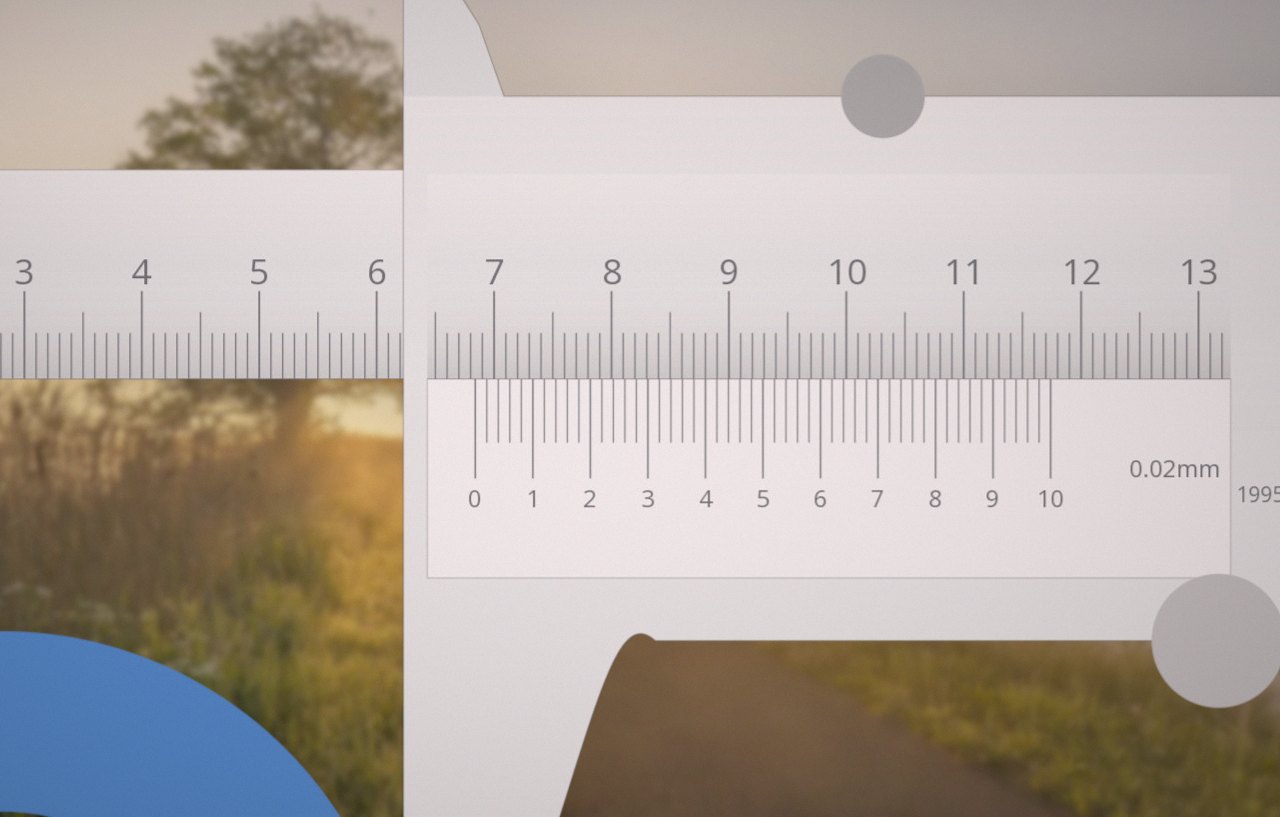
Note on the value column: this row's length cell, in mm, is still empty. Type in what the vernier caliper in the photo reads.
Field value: 68.4 mm
